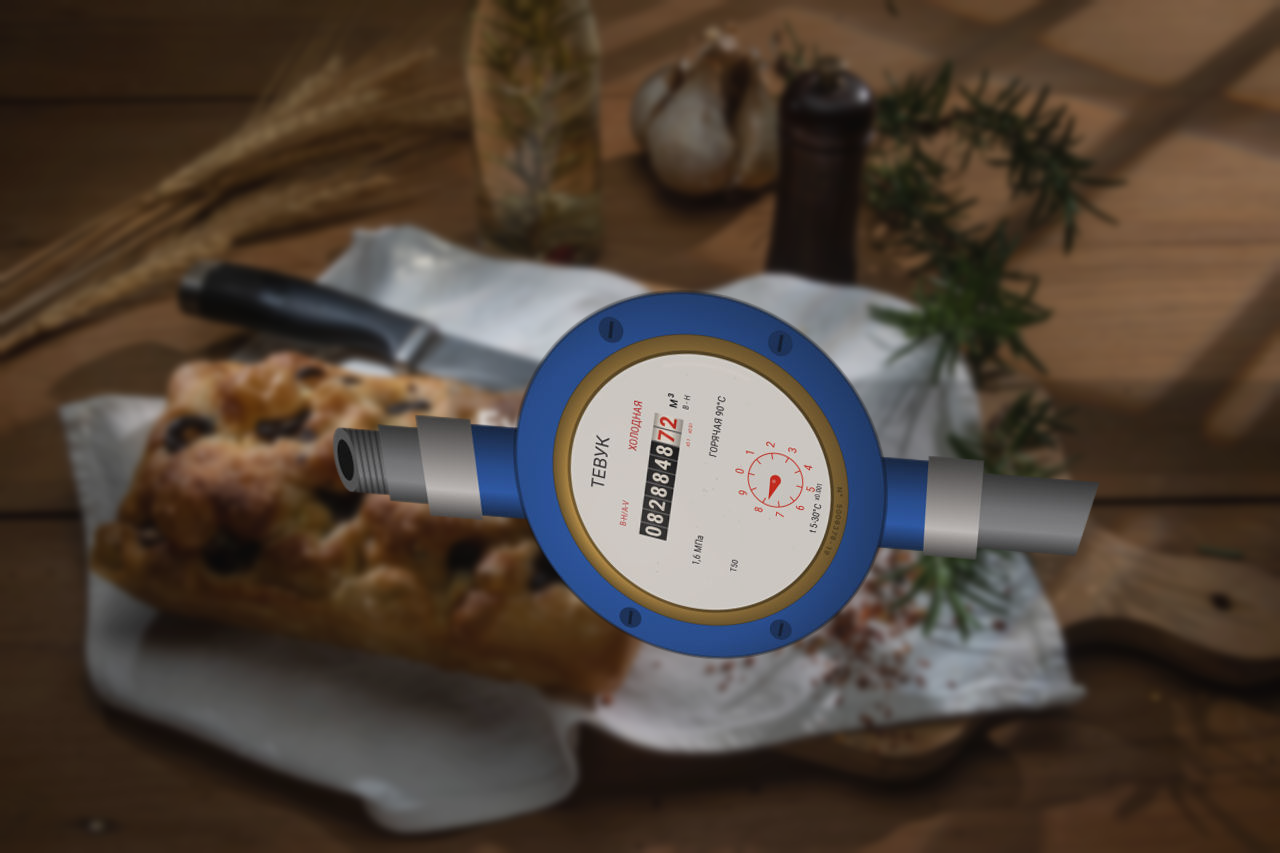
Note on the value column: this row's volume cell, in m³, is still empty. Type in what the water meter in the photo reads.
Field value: 828848.727 m³
